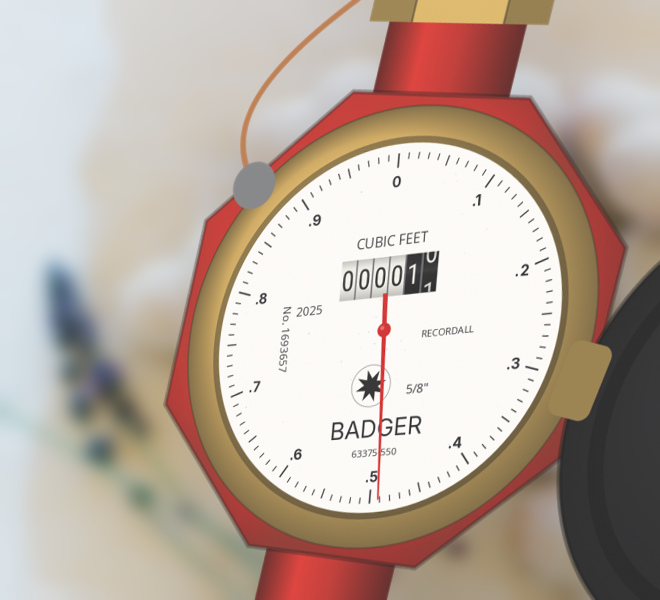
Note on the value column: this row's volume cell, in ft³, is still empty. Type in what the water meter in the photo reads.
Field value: 10.49 ft³
